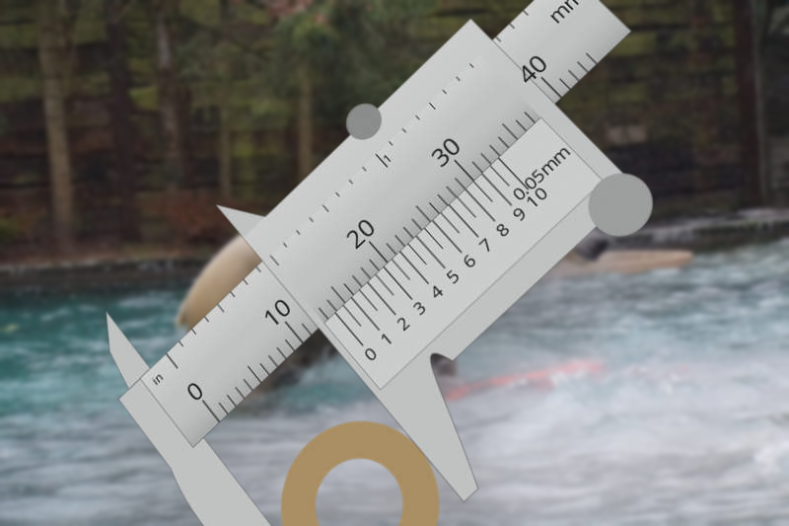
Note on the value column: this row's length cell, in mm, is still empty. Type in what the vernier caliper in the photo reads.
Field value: 13.8 mm
